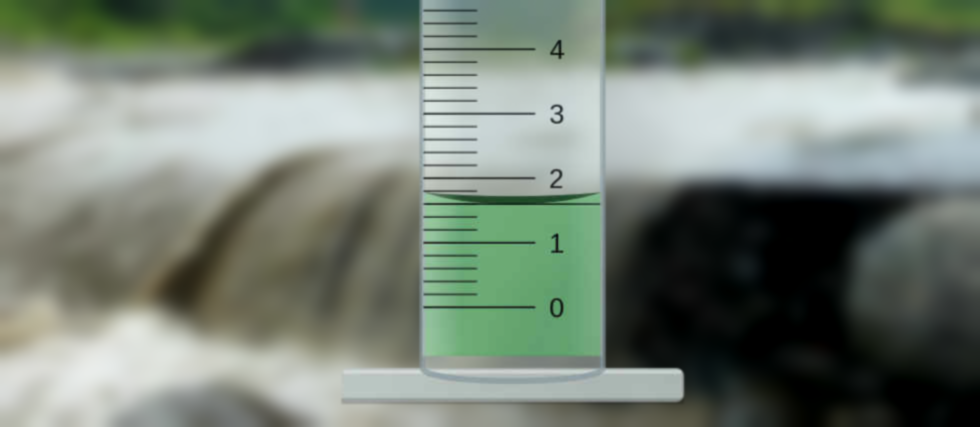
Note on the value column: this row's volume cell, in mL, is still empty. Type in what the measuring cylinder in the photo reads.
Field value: 1.6 mL
